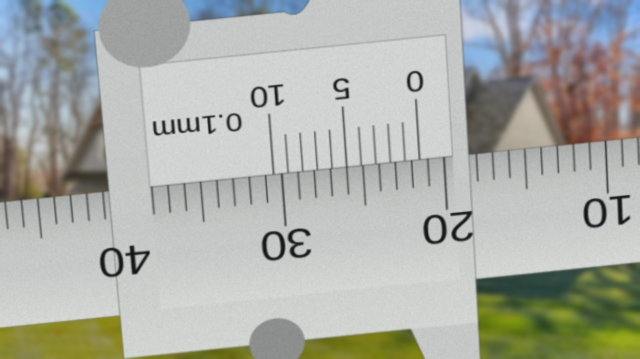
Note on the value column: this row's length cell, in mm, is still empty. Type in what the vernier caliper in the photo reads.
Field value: 21.5 mm
